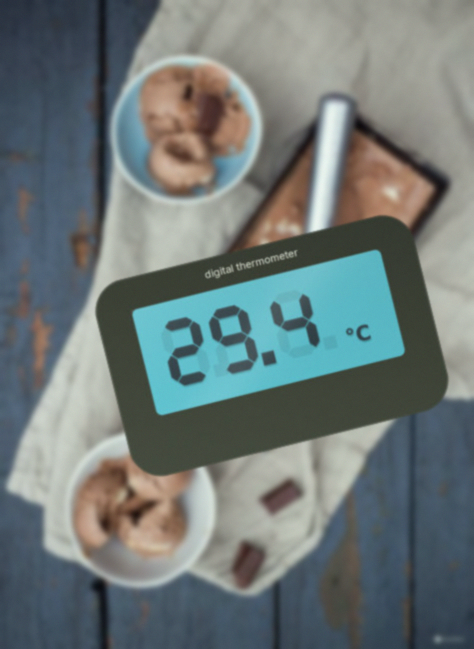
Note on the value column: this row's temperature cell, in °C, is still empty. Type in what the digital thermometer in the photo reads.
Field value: 29.4 °C
